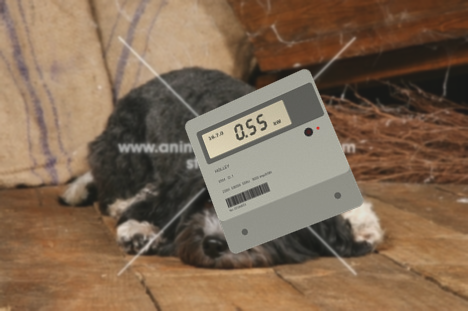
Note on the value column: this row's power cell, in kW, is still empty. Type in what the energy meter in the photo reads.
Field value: 0.55 kW
